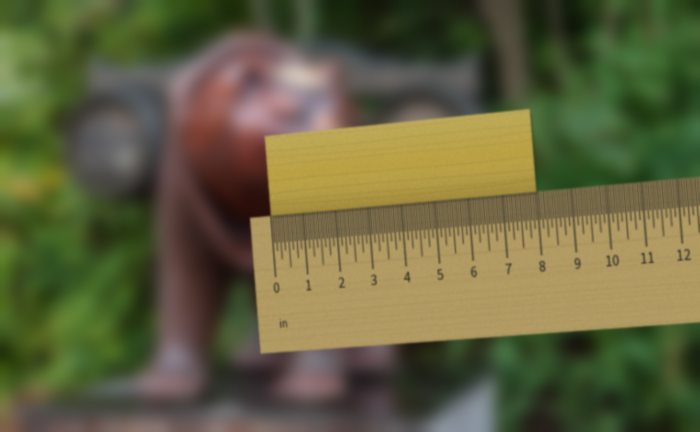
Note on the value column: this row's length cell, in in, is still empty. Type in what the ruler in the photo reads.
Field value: 8 in
